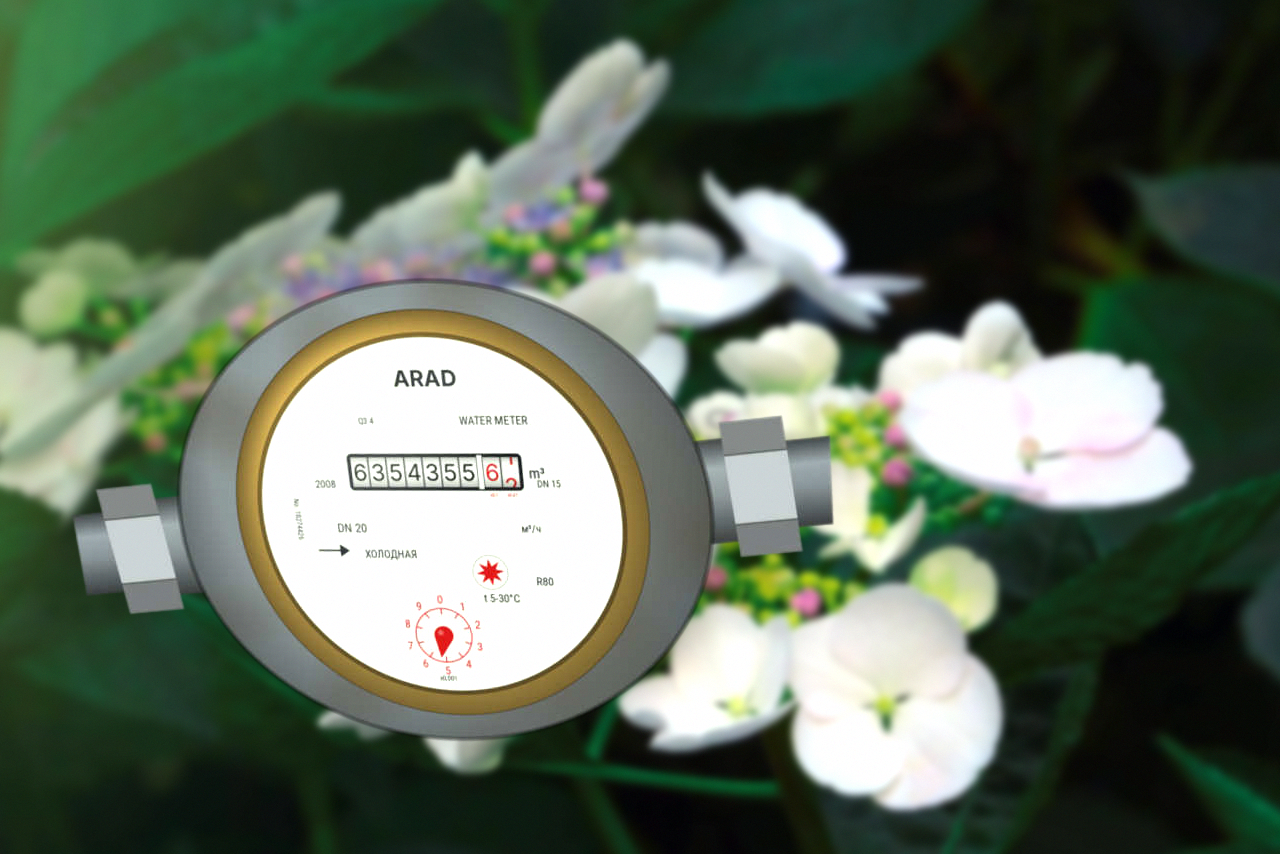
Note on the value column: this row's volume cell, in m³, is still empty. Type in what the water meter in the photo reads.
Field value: 6354355.615 m³
